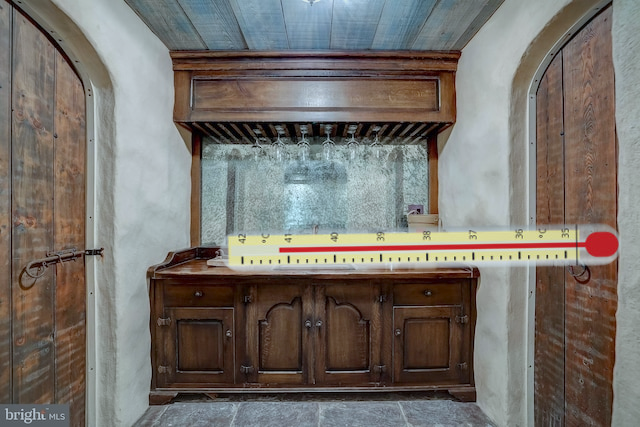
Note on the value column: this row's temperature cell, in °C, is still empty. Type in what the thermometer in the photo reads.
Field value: 41.2 °C
